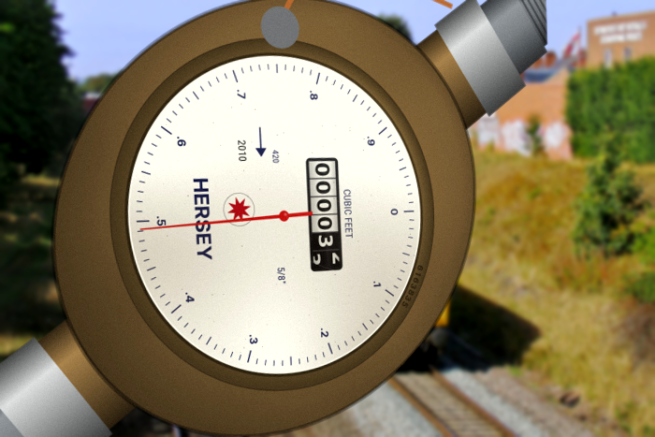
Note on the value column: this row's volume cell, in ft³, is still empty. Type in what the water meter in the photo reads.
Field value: 32.49 ft³
